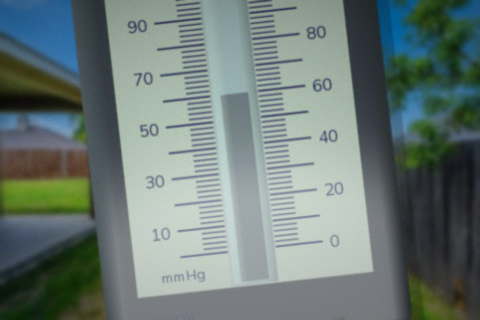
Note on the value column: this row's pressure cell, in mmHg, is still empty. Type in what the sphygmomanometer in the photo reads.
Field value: 60 mmHg
